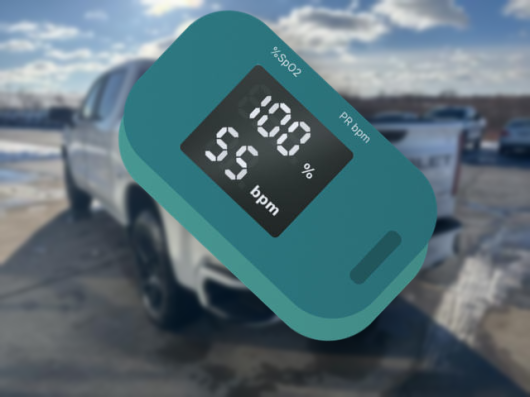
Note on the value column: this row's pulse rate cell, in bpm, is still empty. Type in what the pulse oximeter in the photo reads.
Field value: 55 bpm
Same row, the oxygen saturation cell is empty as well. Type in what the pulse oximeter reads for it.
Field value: 100 %
